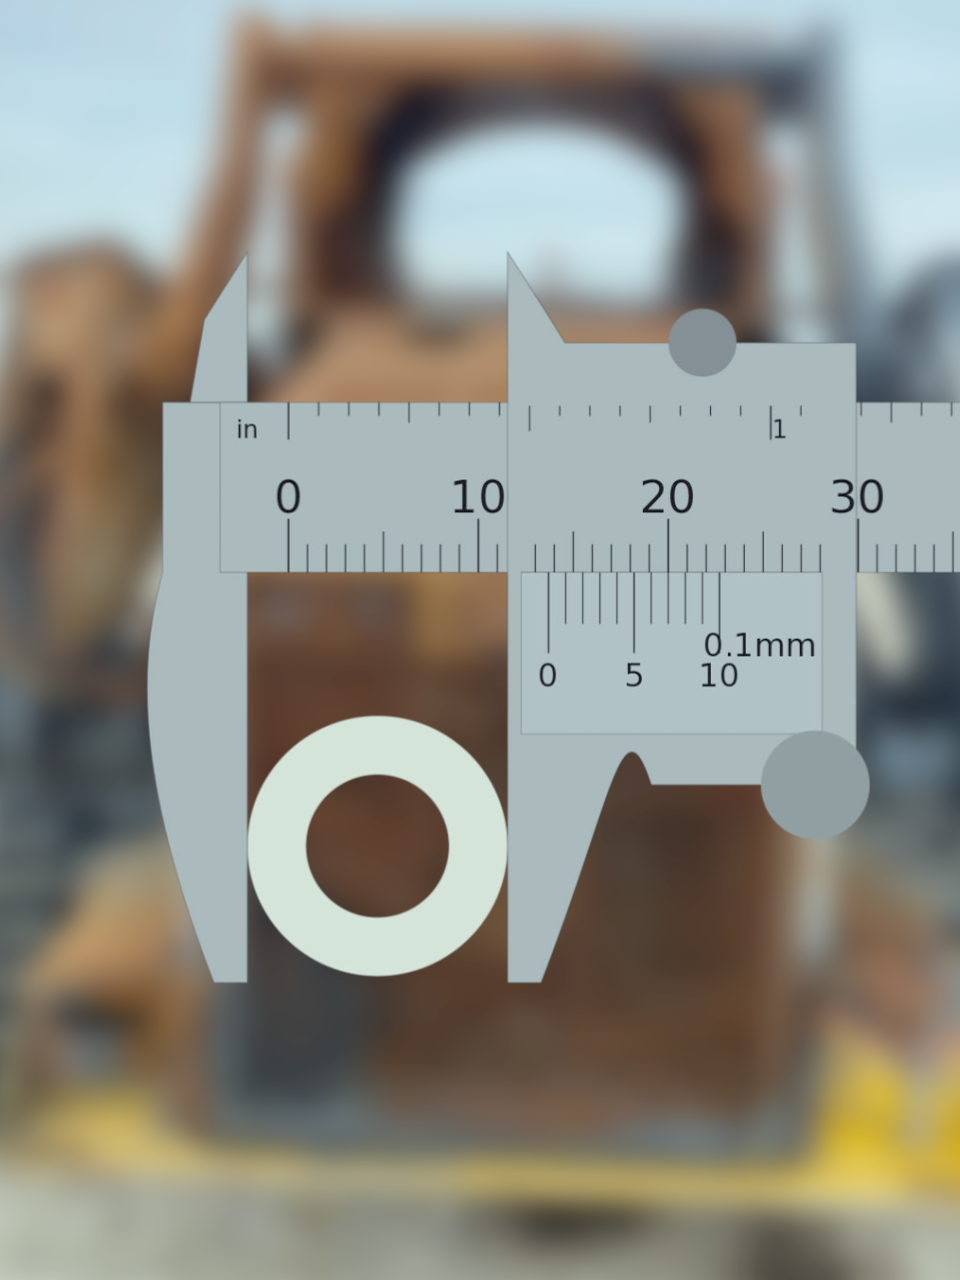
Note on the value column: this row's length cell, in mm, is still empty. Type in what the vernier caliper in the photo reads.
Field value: 13.7 mm
